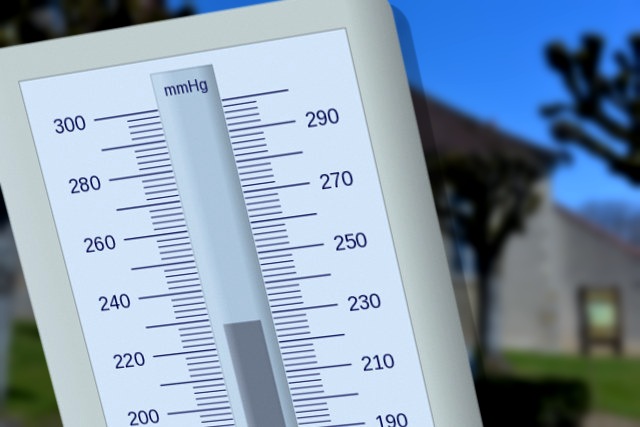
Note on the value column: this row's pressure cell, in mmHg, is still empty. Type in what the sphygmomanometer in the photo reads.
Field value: 228 mmHg
